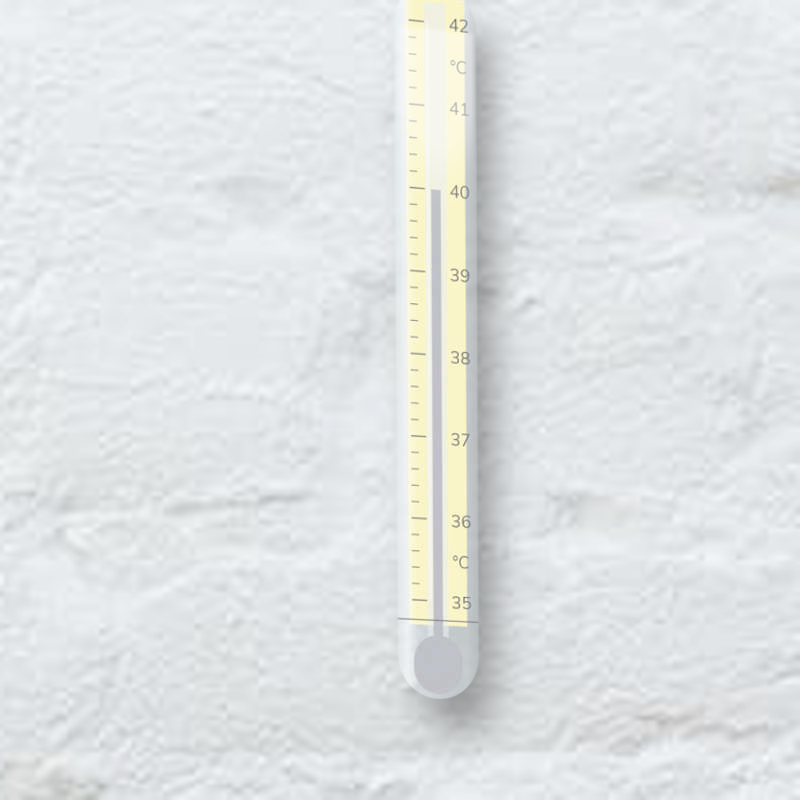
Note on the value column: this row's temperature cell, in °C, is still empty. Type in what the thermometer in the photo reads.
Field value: 40 °C
